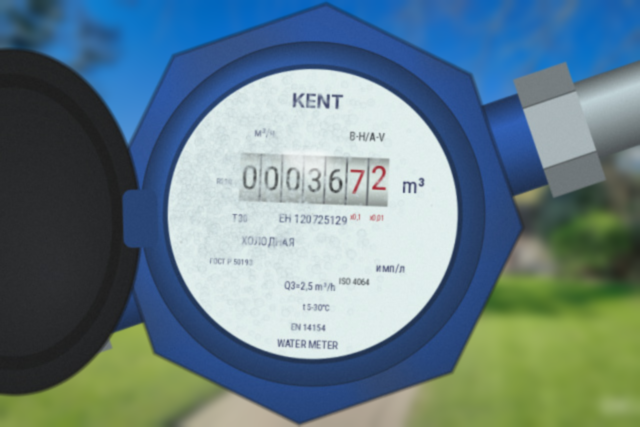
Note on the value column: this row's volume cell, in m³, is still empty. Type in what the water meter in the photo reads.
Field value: 36.72 m³
